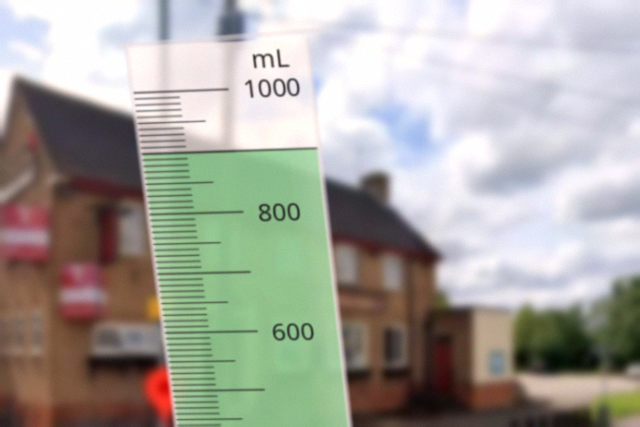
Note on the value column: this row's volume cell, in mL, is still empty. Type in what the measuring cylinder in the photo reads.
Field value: 900 mL
